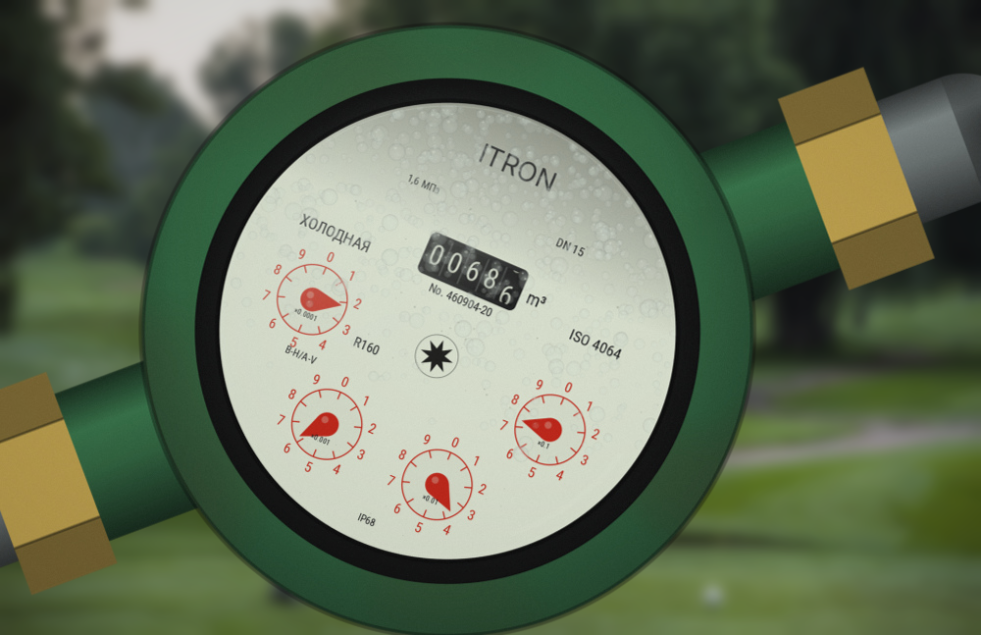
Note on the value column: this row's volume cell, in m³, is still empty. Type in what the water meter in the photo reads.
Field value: 685.7362 m³
